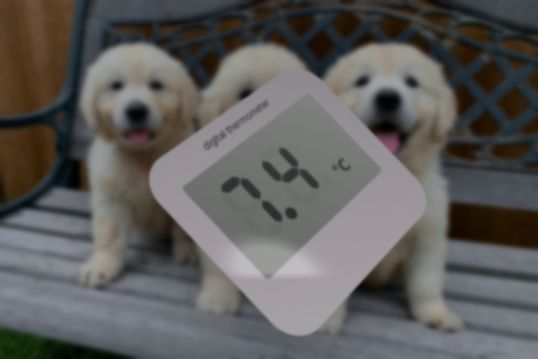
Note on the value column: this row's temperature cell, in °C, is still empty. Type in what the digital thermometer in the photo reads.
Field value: 7.4 °C
